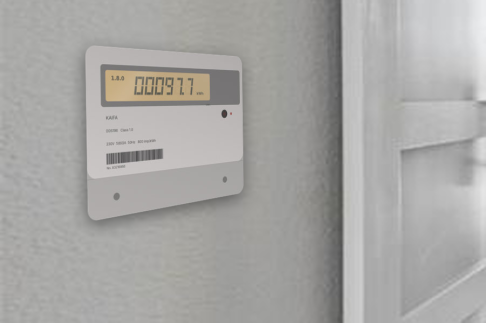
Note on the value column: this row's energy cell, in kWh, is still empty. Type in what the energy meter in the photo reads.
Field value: 97.7 kWh
